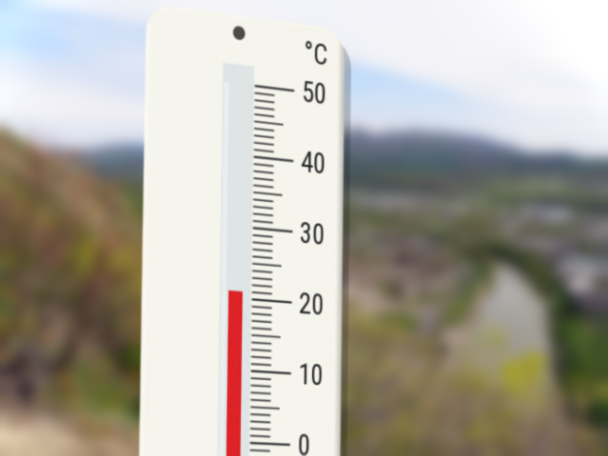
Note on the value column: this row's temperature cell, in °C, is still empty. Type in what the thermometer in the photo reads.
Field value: 21 °C
